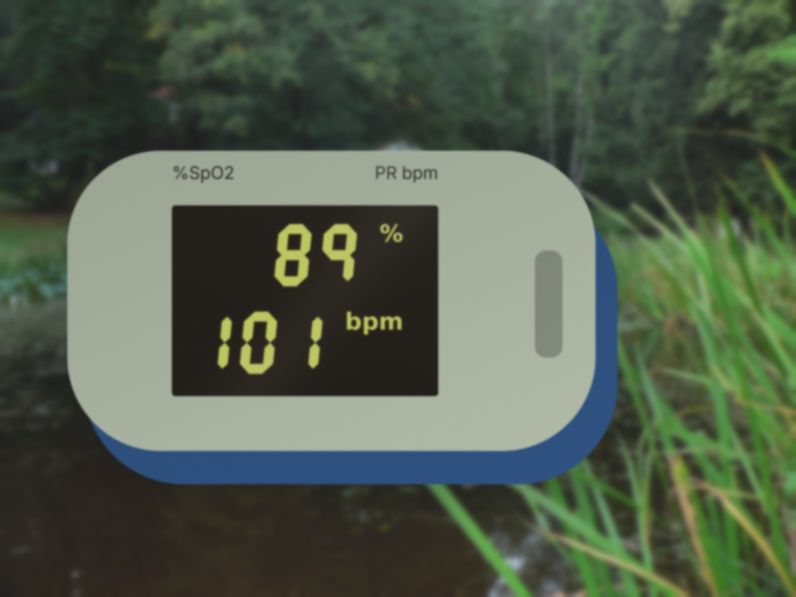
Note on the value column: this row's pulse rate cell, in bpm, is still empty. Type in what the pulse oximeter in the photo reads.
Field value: 101 bpm
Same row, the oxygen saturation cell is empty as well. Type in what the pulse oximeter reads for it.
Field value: 89 %
